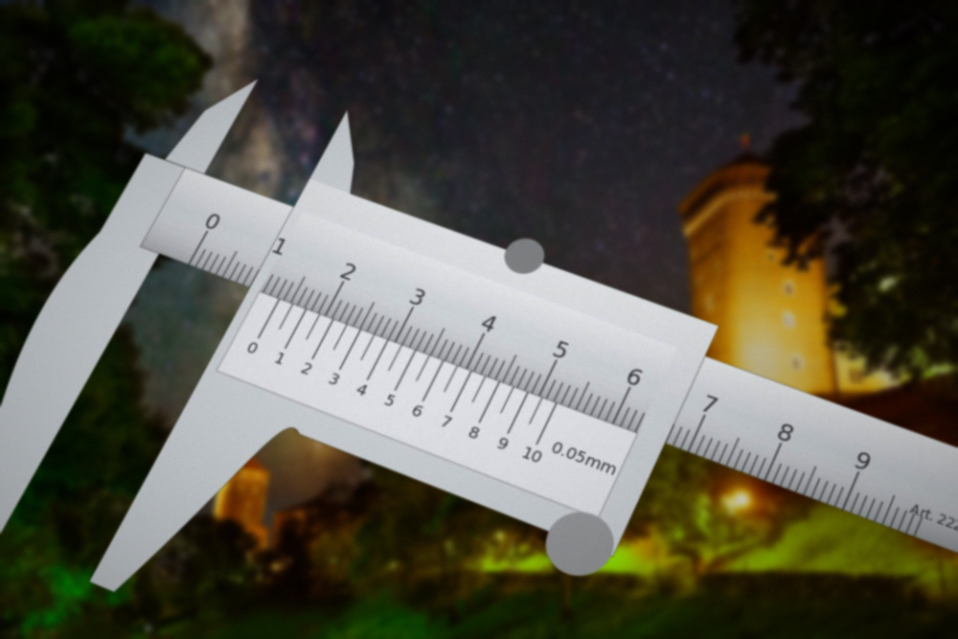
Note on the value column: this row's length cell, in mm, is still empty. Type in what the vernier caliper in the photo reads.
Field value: 13.4 mm
